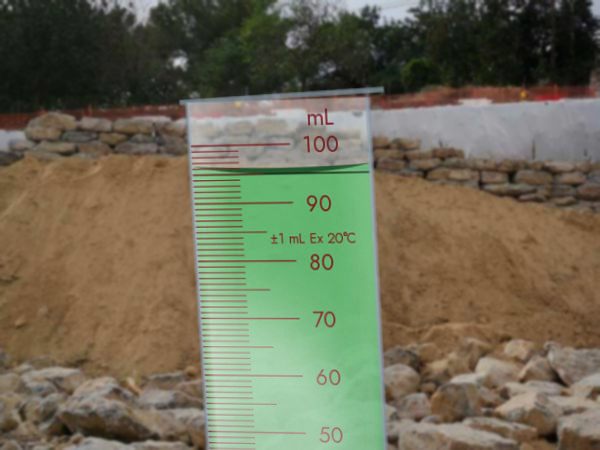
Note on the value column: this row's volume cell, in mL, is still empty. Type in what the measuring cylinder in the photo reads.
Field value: 95 mL
